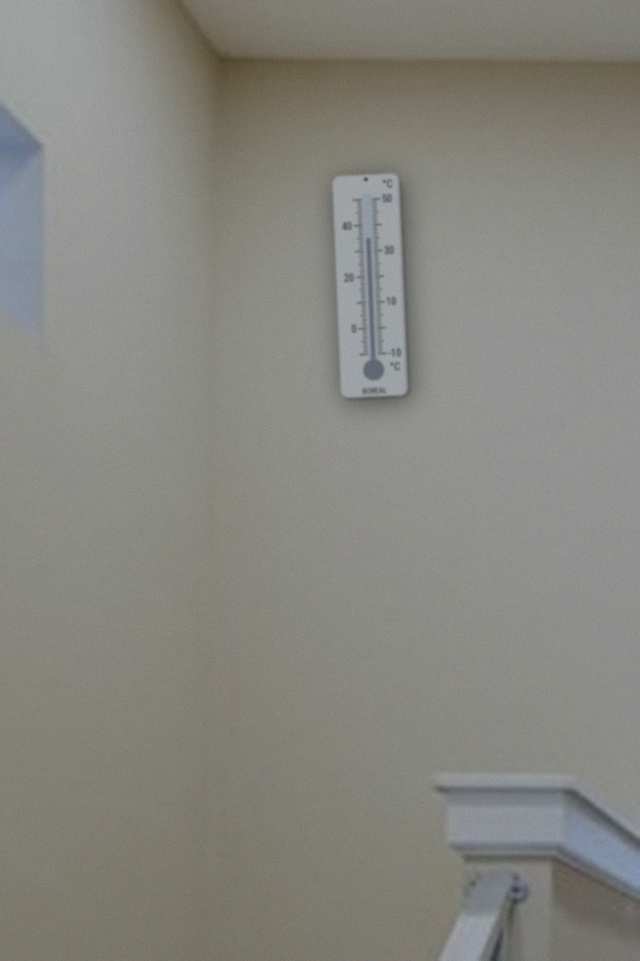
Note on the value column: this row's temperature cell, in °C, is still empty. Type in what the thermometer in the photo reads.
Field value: 35 °C
